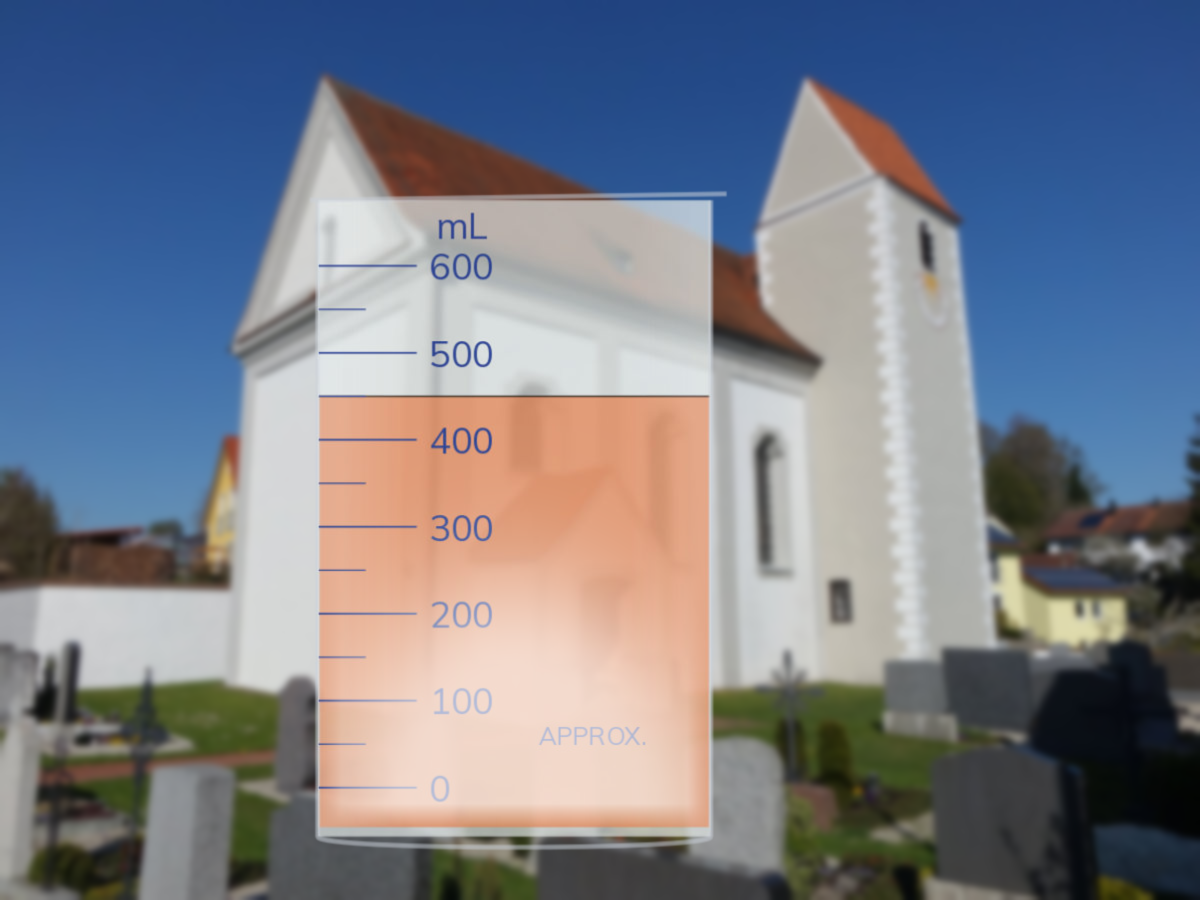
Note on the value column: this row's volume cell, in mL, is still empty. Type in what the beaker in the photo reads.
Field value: 450 mL
